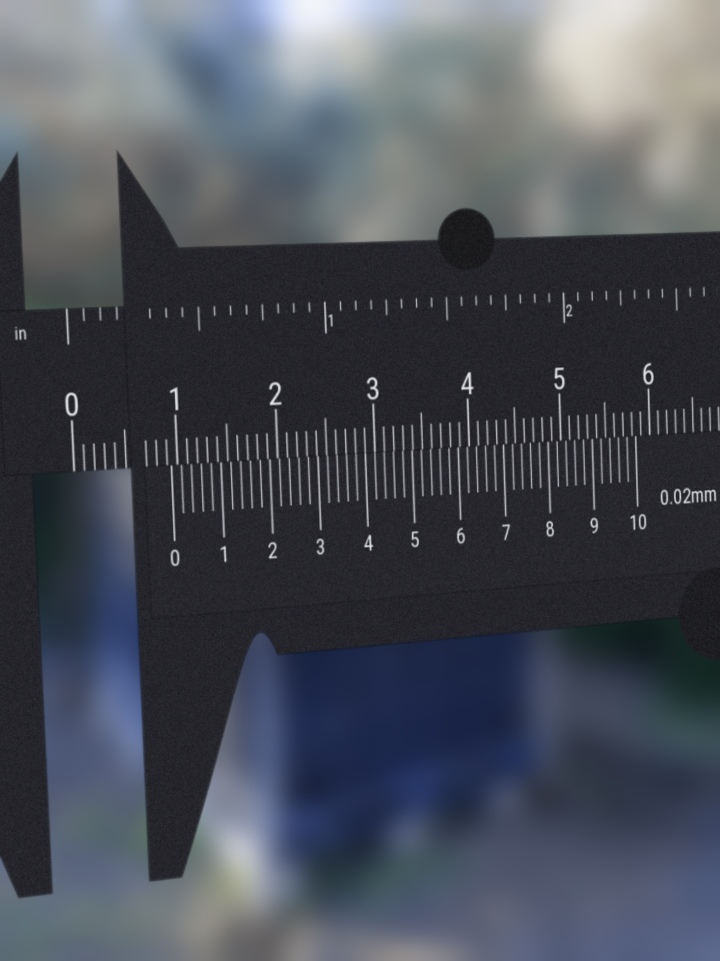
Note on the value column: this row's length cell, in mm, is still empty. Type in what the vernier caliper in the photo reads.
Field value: 9.4 mm
